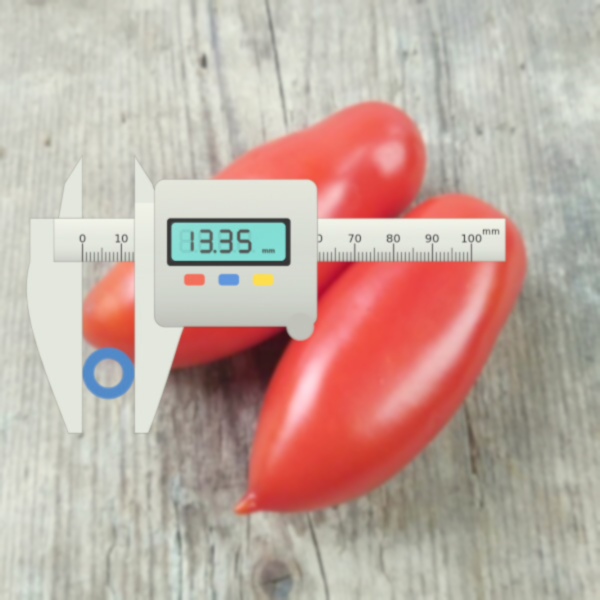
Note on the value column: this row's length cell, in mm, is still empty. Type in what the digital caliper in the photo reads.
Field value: 13.35 mm
